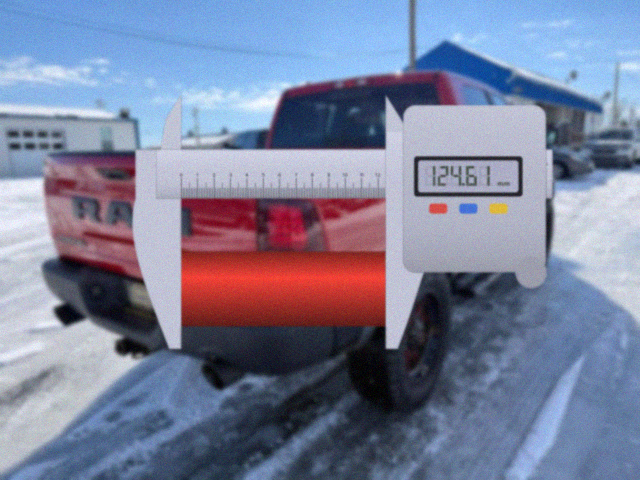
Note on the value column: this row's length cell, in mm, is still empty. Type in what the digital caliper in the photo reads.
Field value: 124.61 mm
